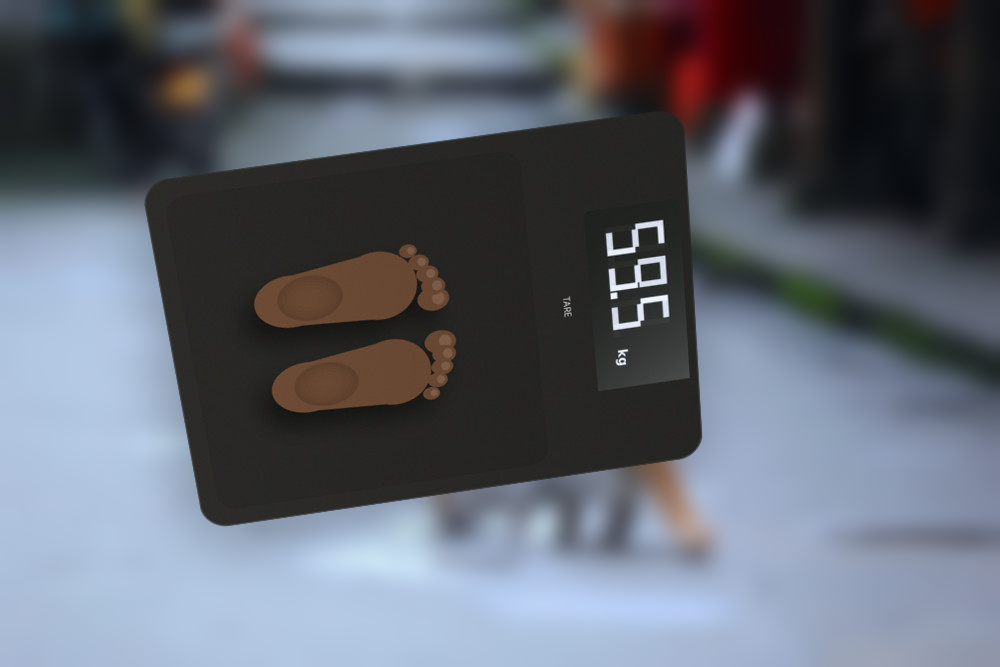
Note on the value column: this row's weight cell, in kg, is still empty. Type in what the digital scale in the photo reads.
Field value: 59.5 kg
